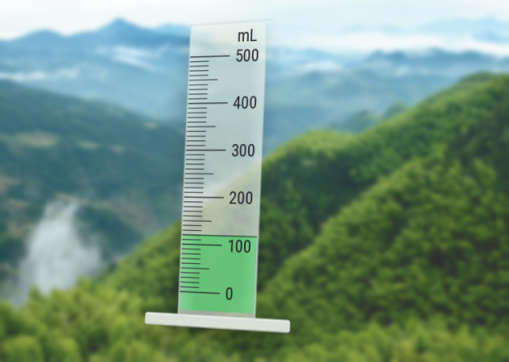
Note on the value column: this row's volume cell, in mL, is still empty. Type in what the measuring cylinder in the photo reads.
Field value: 120 mL
